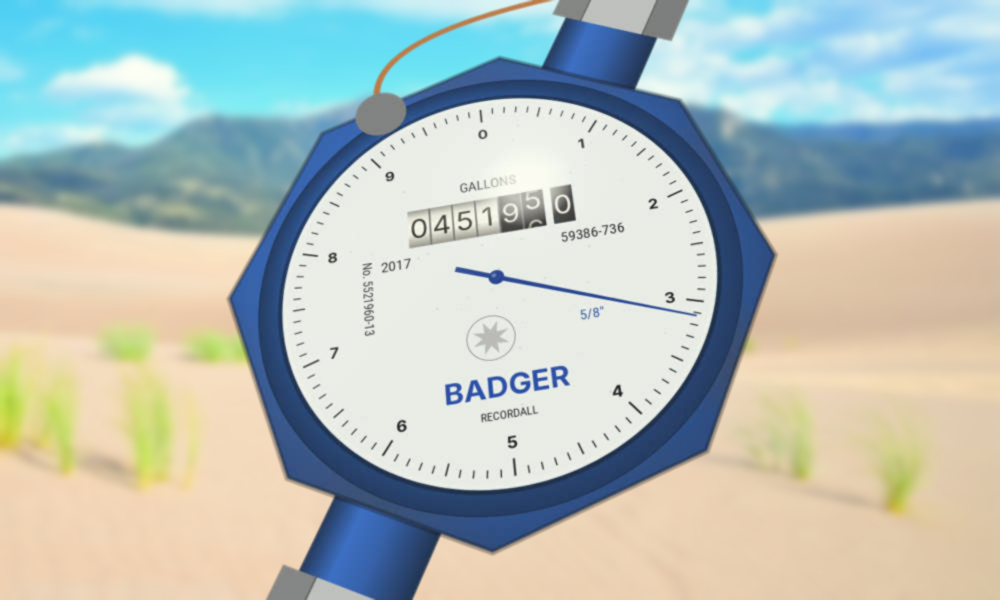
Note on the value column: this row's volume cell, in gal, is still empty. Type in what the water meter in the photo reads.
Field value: 451953.1 gal
